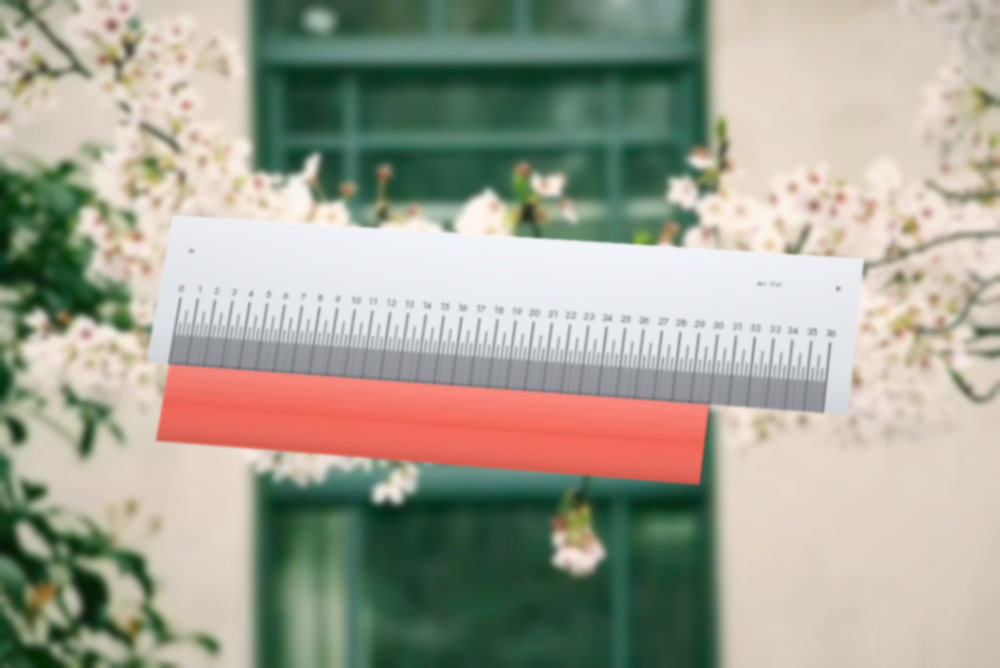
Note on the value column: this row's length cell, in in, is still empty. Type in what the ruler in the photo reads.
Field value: 30 in
